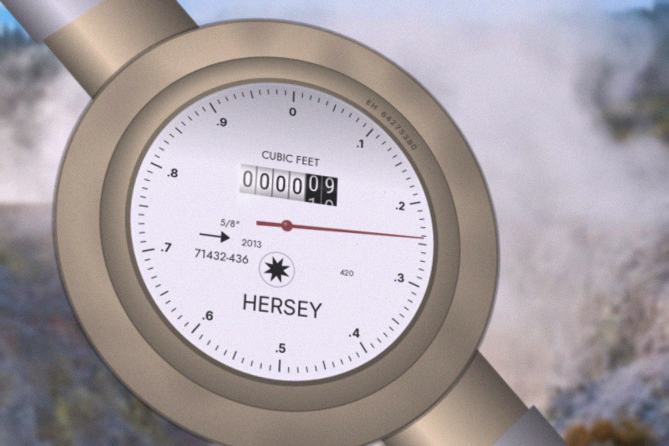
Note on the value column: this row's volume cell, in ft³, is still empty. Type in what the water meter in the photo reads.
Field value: 9.24 ft³
